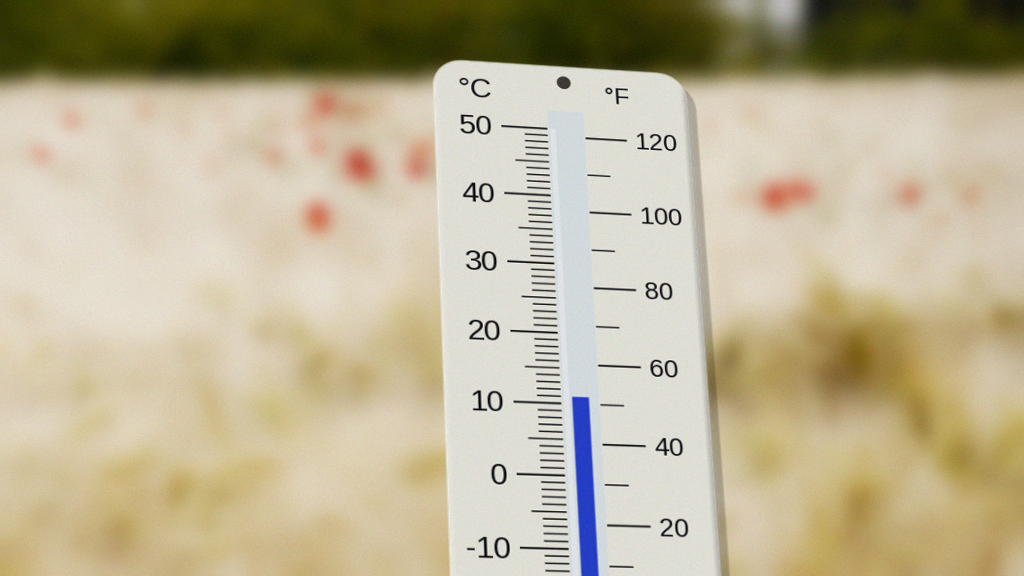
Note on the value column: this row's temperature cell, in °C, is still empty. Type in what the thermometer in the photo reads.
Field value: 11 °C
